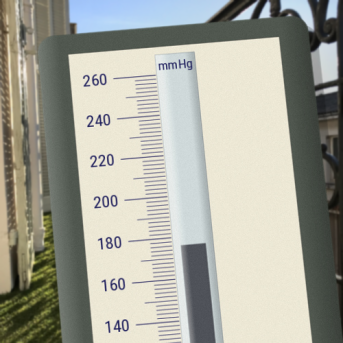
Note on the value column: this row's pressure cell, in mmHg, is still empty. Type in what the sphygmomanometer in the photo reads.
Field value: 176 mmHg
